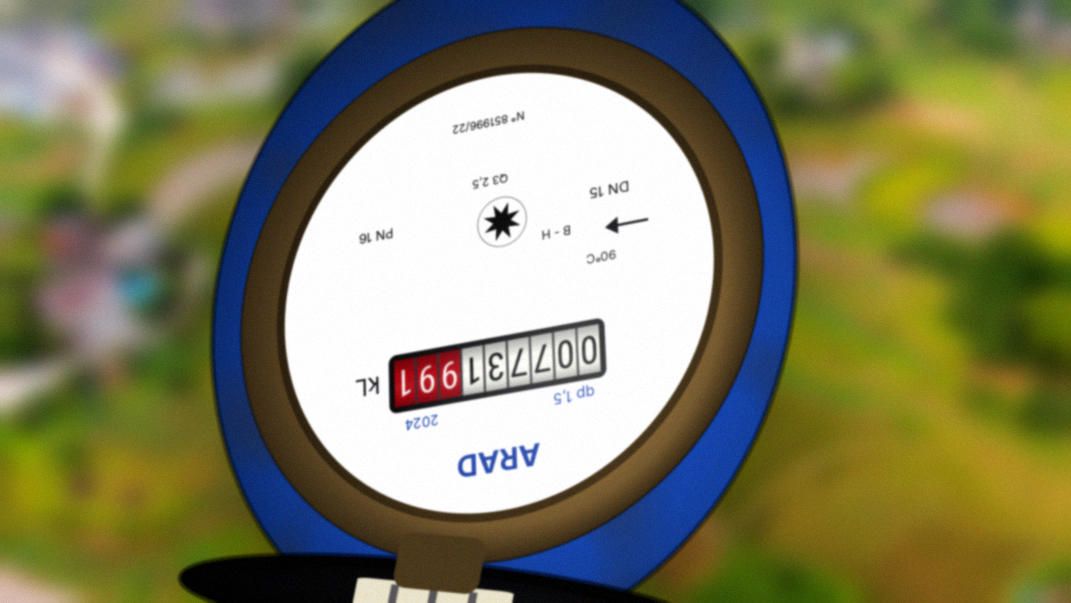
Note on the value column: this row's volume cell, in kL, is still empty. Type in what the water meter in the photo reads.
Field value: 7731.991 kL
